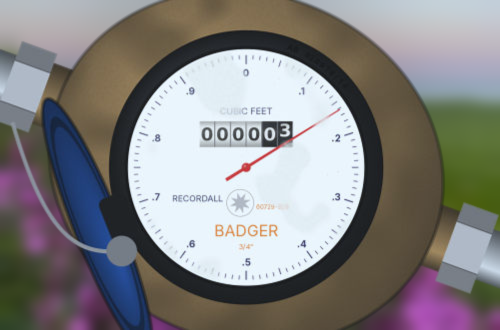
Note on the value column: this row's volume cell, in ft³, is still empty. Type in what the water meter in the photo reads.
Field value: 3.16 ft³
